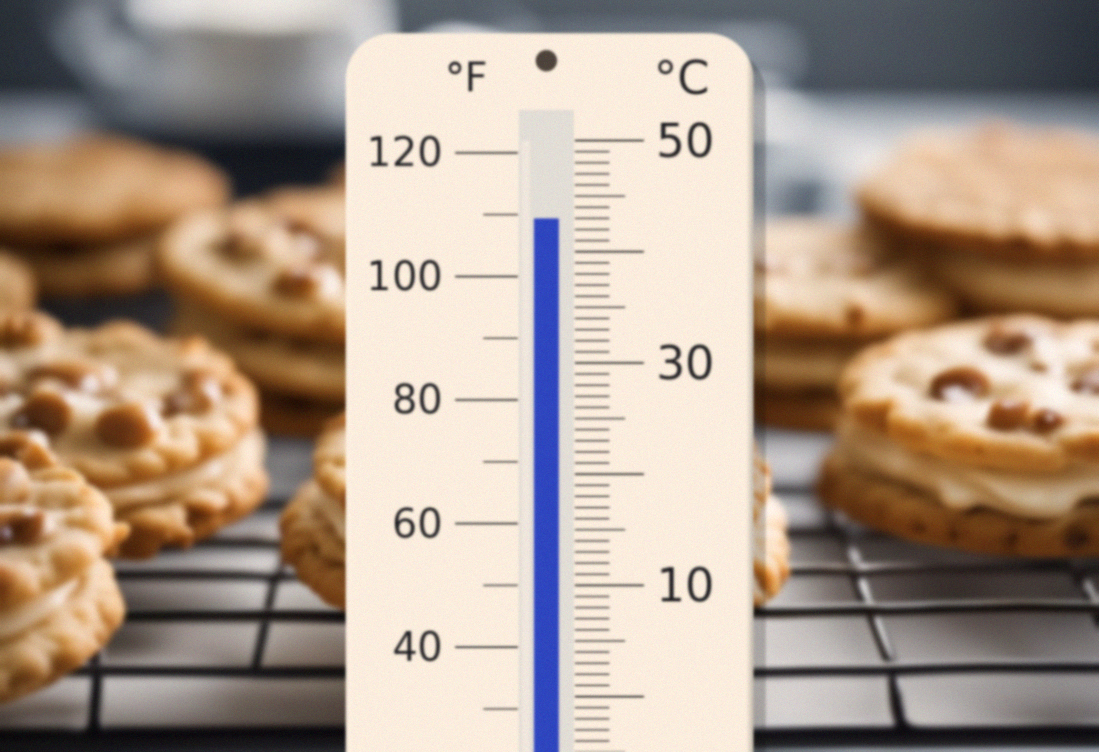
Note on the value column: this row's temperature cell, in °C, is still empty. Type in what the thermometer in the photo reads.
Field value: 43 °C
